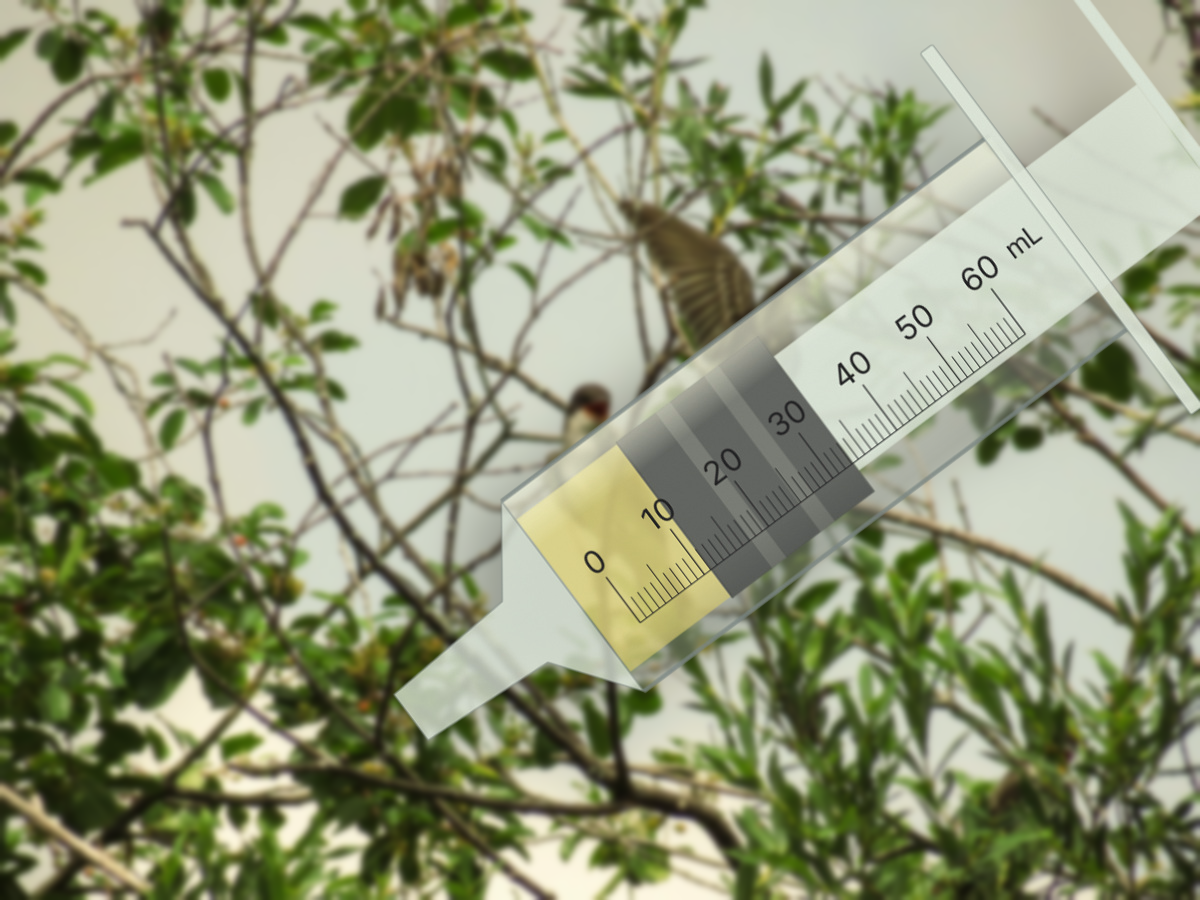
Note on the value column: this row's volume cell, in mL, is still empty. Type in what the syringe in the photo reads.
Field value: 11 mL
